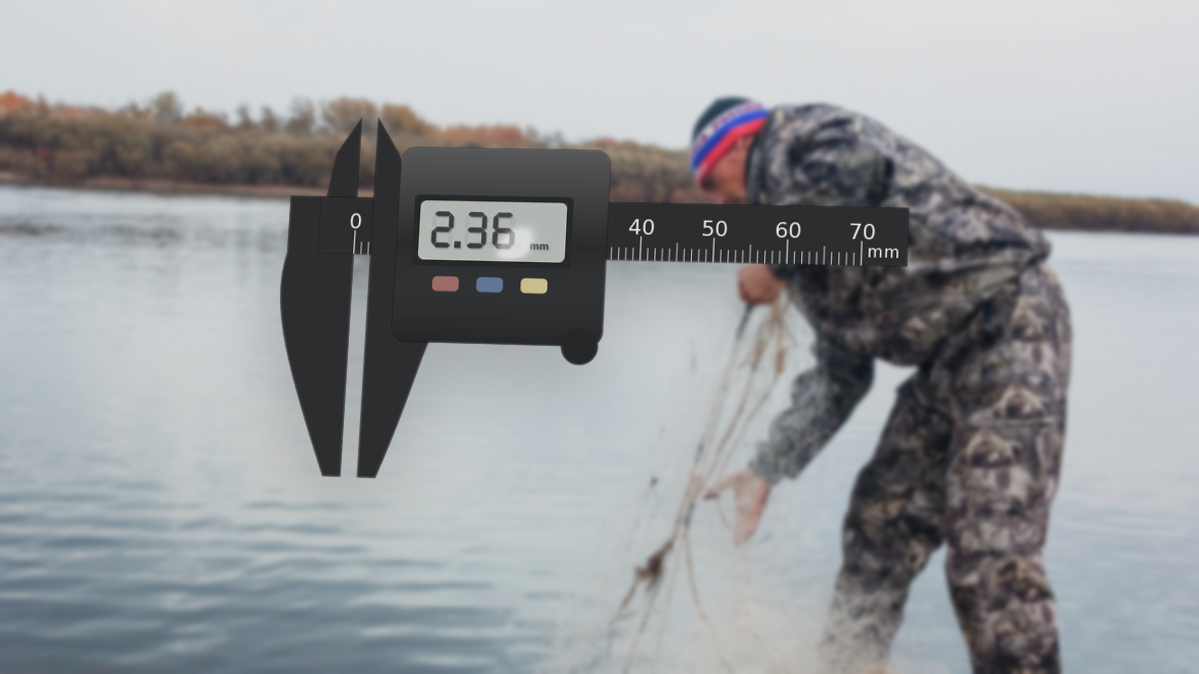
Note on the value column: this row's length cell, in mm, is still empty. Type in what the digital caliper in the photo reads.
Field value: 2.36 mm
